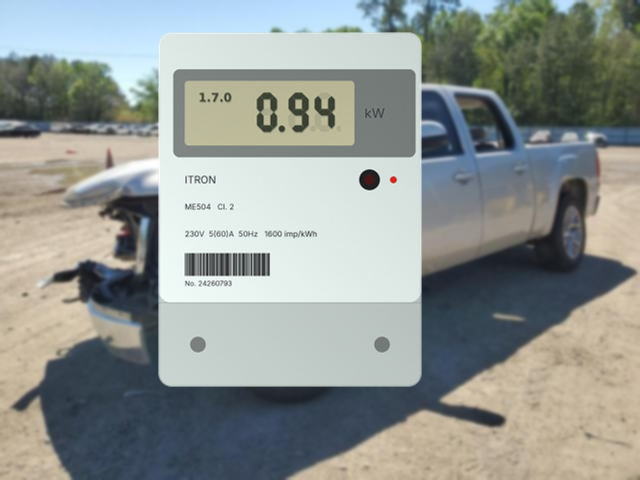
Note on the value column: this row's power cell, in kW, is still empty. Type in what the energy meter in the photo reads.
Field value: 0.94 kW
